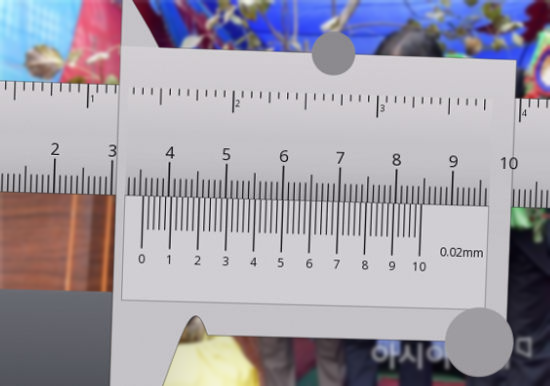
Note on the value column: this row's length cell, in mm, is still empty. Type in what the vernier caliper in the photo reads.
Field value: 35.6 mm
